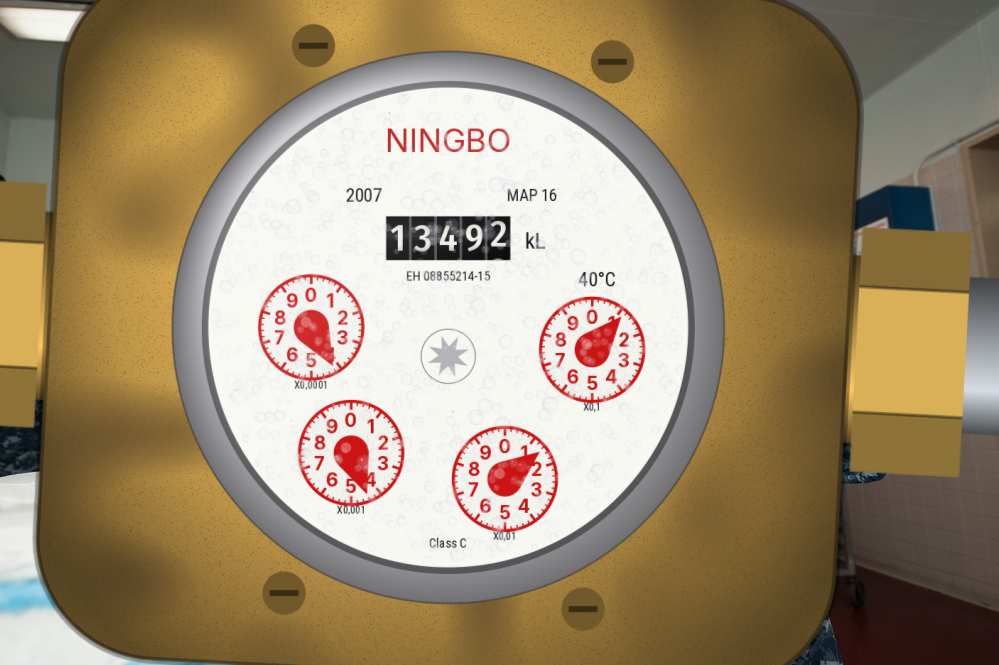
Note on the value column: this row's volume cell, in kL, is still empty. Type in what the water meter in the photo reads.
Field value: 13492.1144 kL
